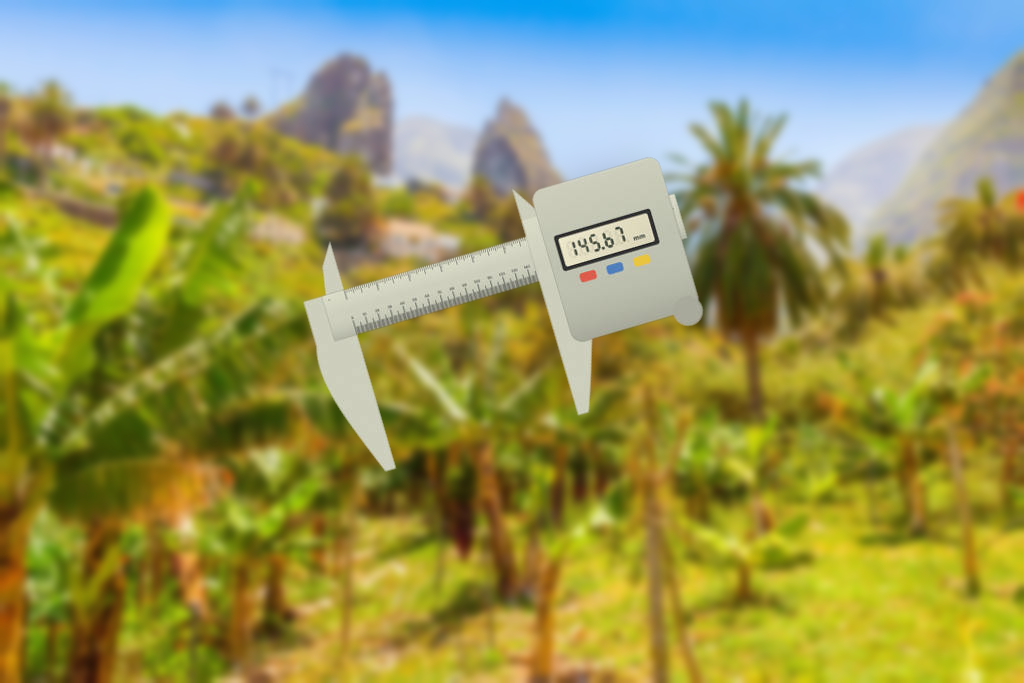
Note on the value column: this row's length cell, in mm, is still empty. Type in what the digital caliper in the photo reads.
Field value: 145.67 mm
